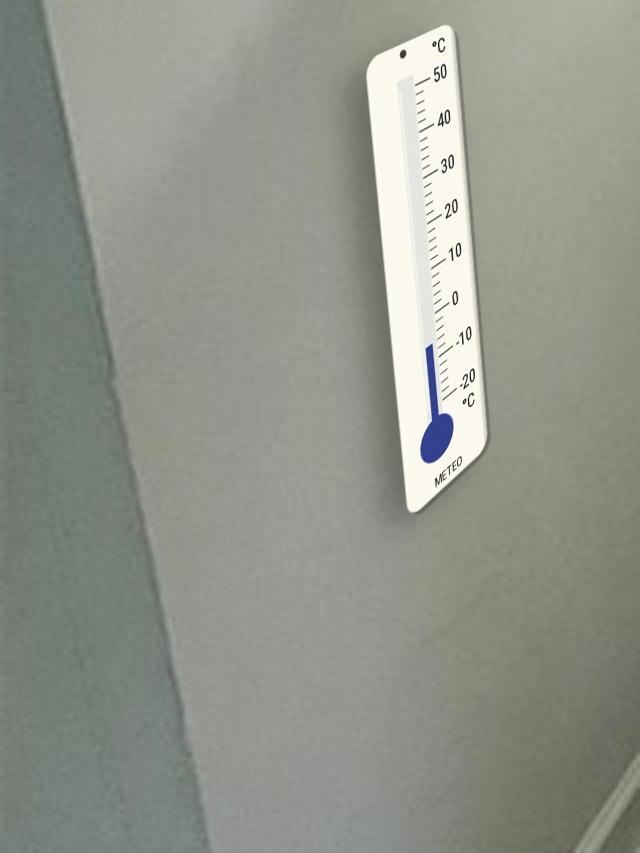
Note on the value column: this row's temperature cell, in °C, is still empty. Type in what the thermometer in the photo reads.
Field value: -6 °C
